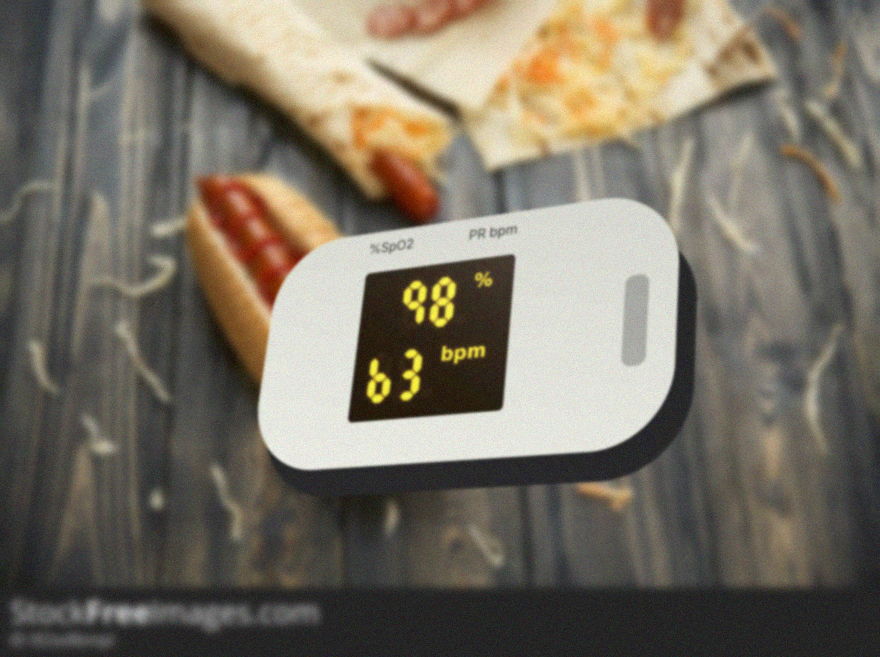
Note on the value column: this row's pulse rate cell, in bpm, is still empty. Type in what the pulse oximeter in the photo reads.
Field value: 63 bpm
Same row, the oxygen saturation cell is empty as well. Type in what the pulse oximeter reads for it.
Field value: 98 %
